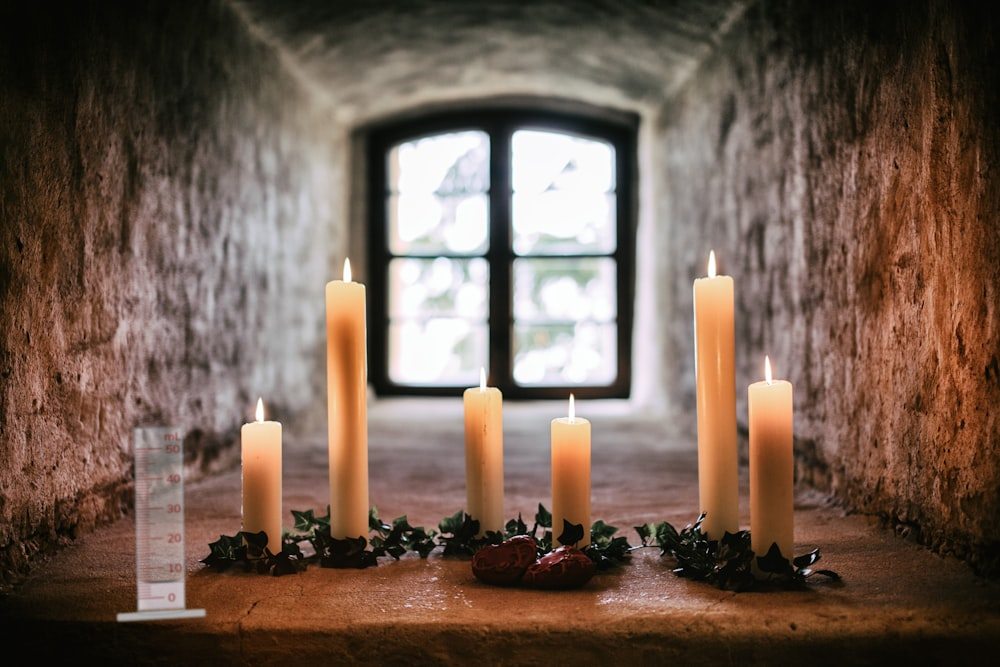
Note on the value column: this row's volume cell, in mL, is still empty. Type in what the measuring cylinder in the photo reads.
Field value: 5 mL
